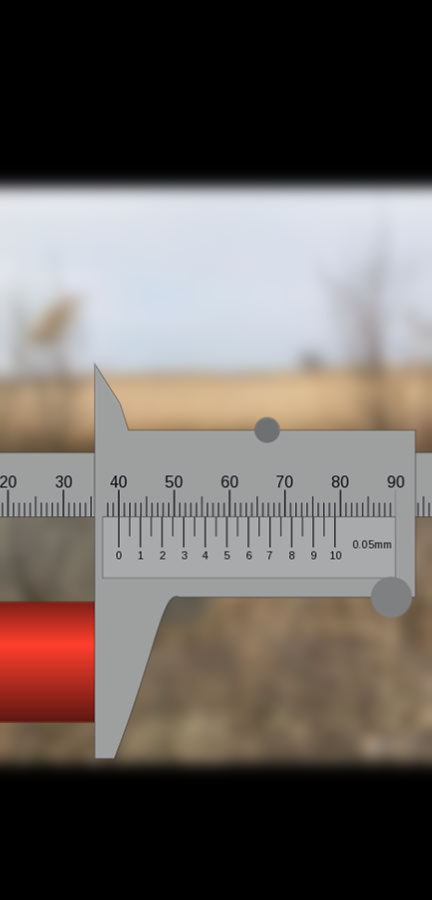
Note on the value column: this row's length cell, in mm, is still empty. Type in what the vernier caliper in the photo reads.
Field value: 40.0 mm
